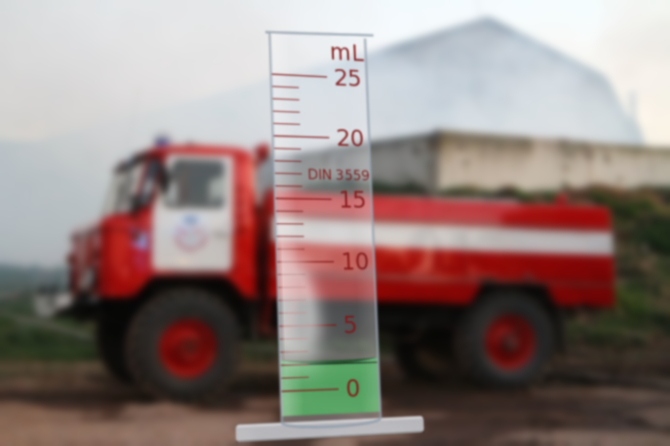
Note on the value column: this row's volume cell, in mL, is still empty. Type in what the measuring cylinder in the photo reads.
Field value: 2 mL
